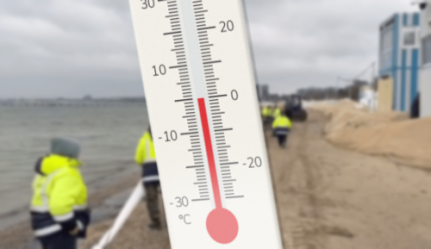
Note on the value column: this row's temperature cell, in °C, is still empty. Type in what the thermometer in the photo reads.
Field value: 0 °C
